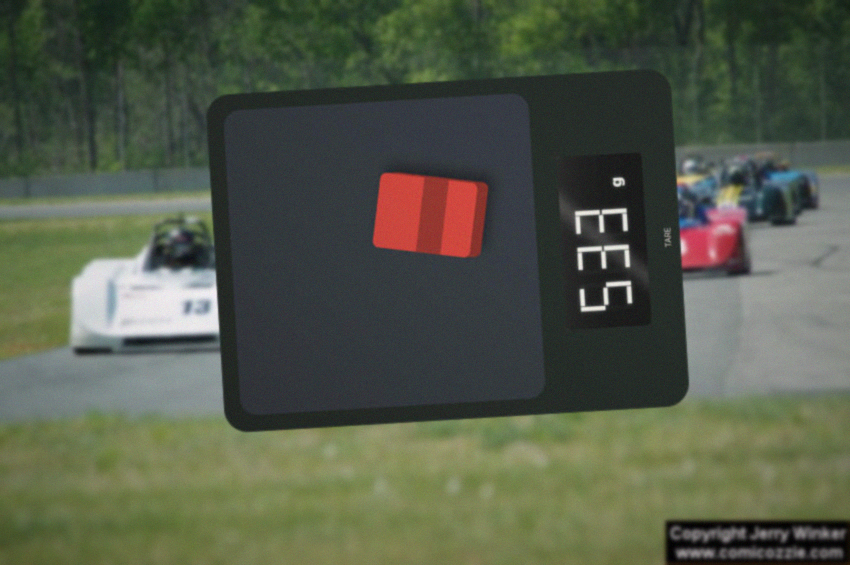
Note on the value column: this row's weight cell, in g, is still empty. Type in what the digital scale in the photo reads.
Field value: 533 g
